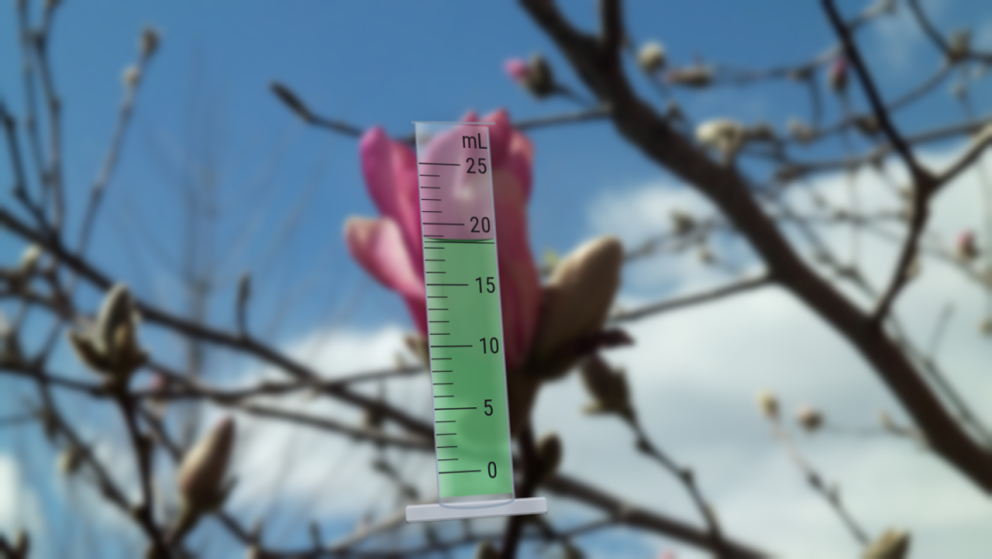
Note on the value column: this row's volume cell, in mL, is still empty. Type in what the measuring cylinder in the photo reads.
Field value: 18.5 mL
